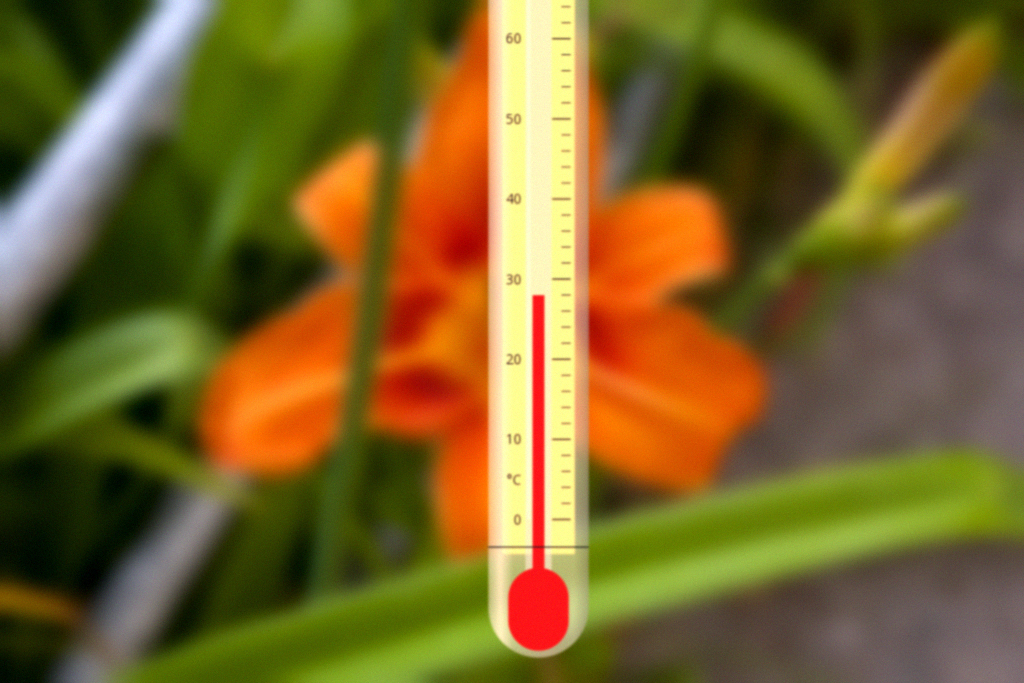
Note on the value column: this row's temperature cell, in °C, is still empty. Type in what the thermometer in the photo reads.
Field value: 28 °C
